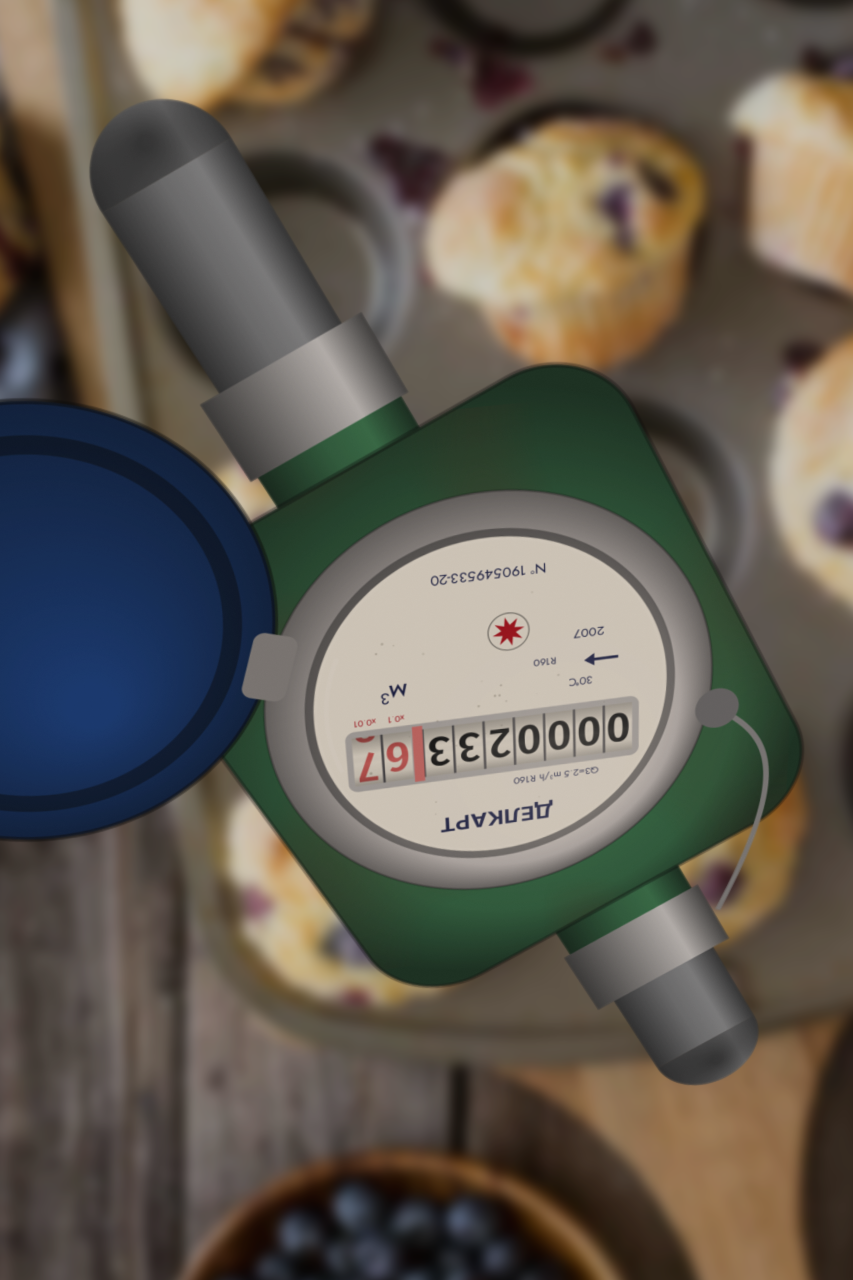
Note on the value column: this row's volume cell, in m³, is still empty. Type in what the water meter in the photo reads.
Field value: 233.67 m³
